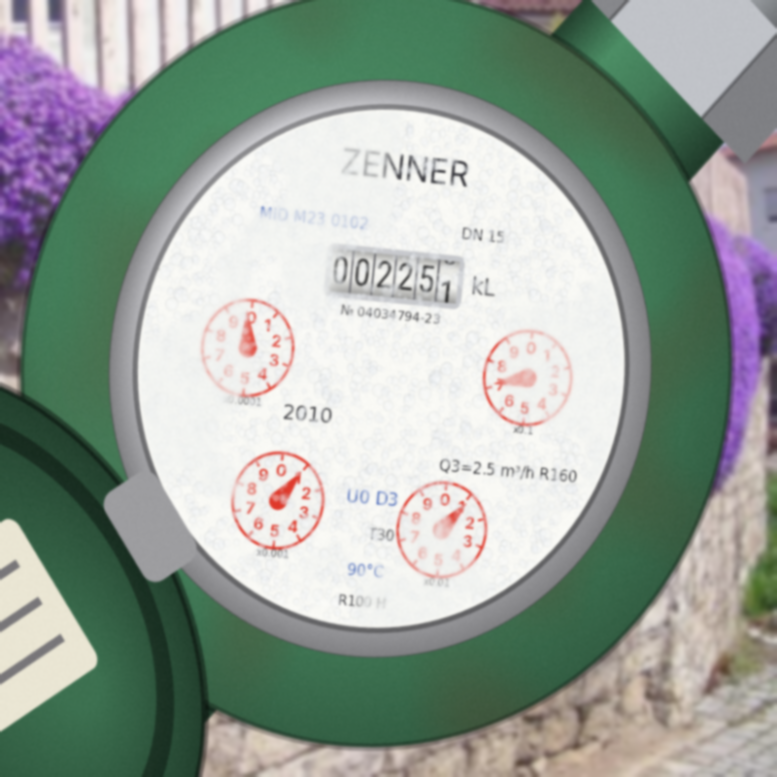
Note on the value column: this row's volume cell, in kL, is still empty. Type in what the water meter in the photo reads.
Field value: 2250.7109 kL
